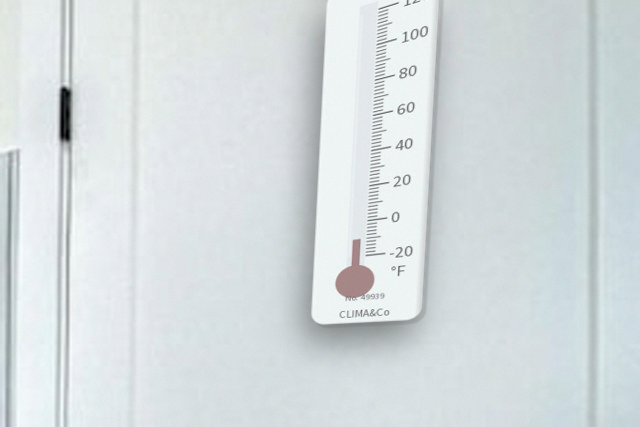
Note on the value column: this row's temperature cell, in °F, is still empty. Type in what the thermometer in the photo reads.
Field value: -10 °F
